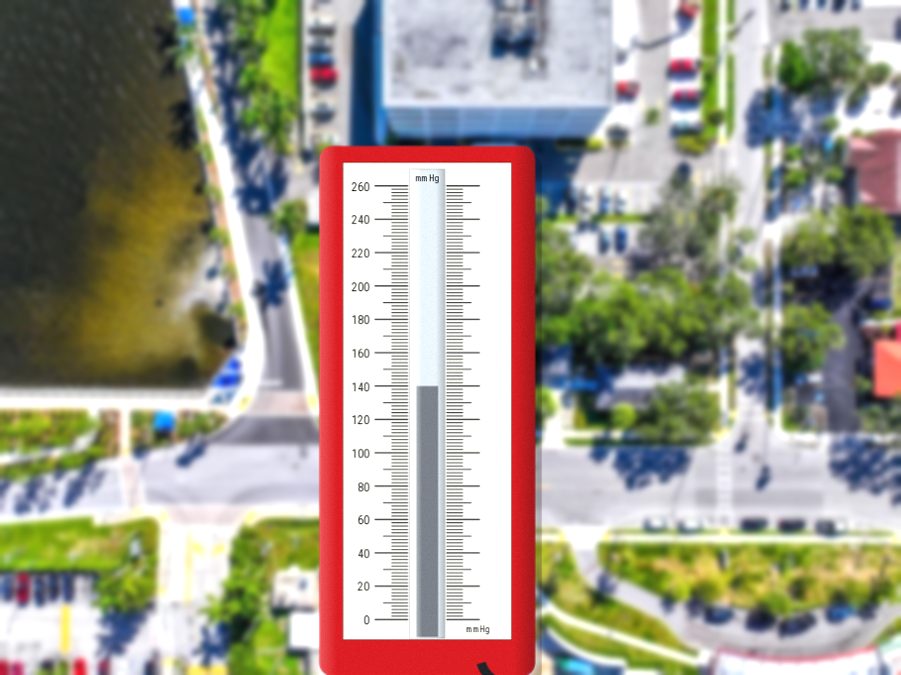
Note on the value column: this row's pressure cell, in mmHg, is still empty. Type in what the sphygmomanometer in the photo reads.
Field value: 140 mmHg
